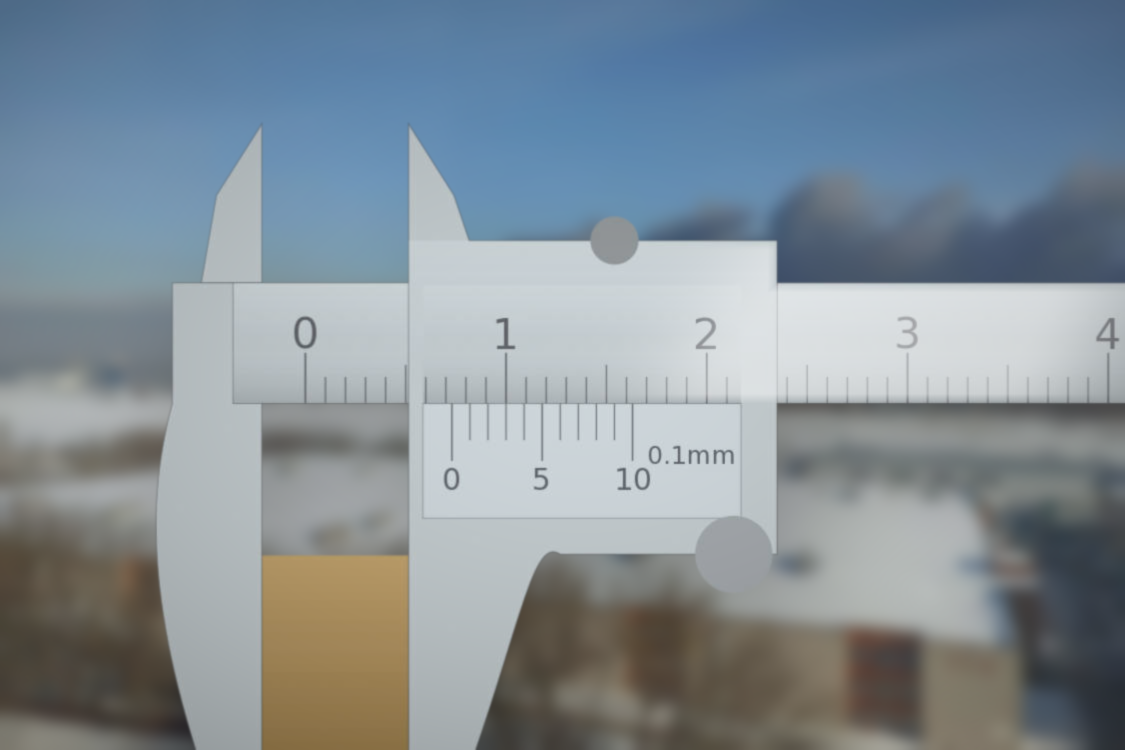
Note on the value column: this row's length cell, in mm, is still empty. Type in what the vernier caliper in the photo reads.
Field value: 7.3 mm
